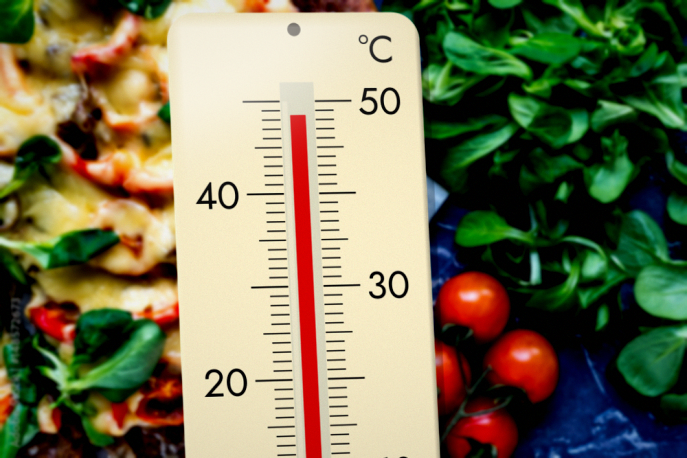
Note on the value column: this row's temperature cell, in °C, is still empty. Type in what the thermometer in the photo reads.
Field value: 48.5 °C
